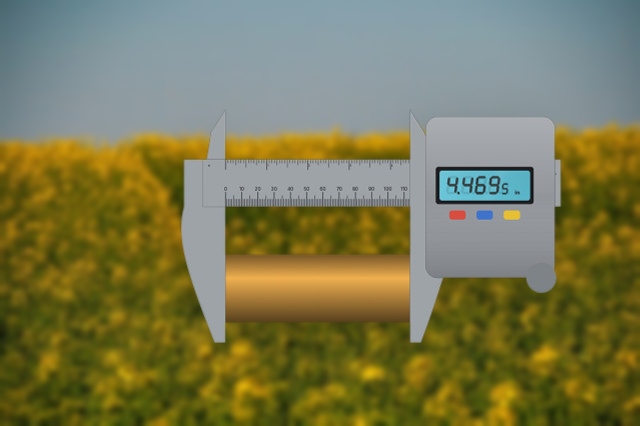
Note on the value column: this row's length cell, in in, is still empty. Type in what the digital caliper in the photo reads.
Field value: 4.4695 in
